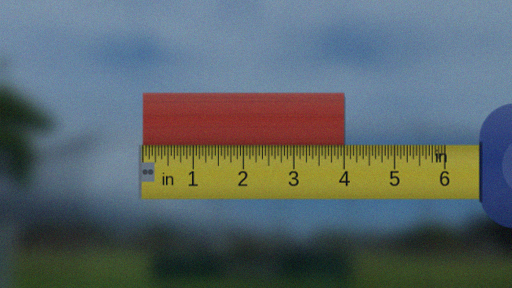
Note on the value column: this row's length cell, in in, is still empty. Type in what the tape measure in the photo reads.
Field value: 4 in
